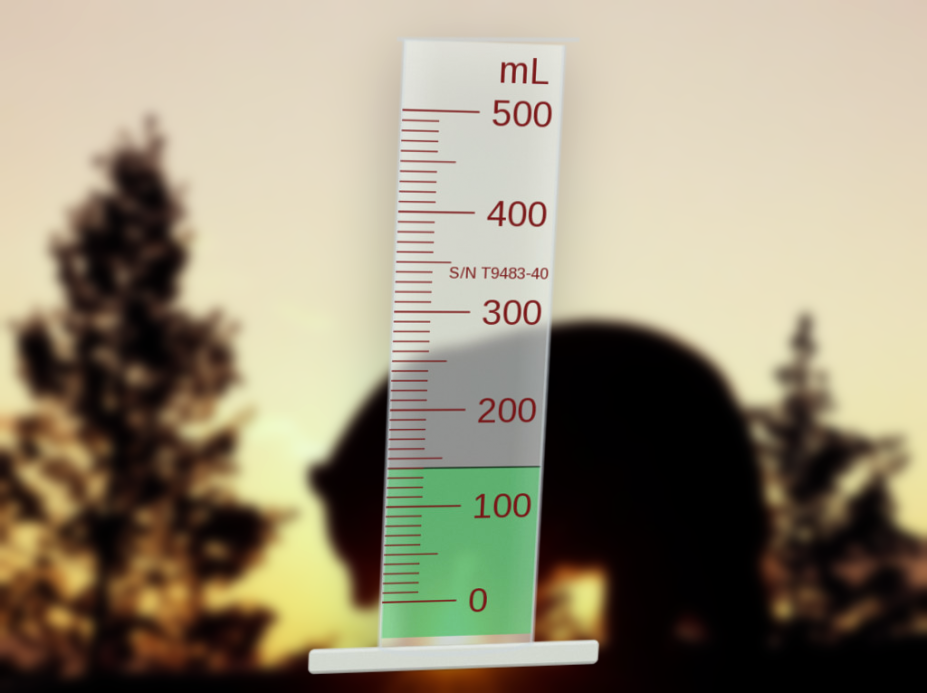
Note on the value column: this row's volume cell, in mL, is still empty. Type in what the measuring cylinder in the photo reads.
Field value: 140 mL
